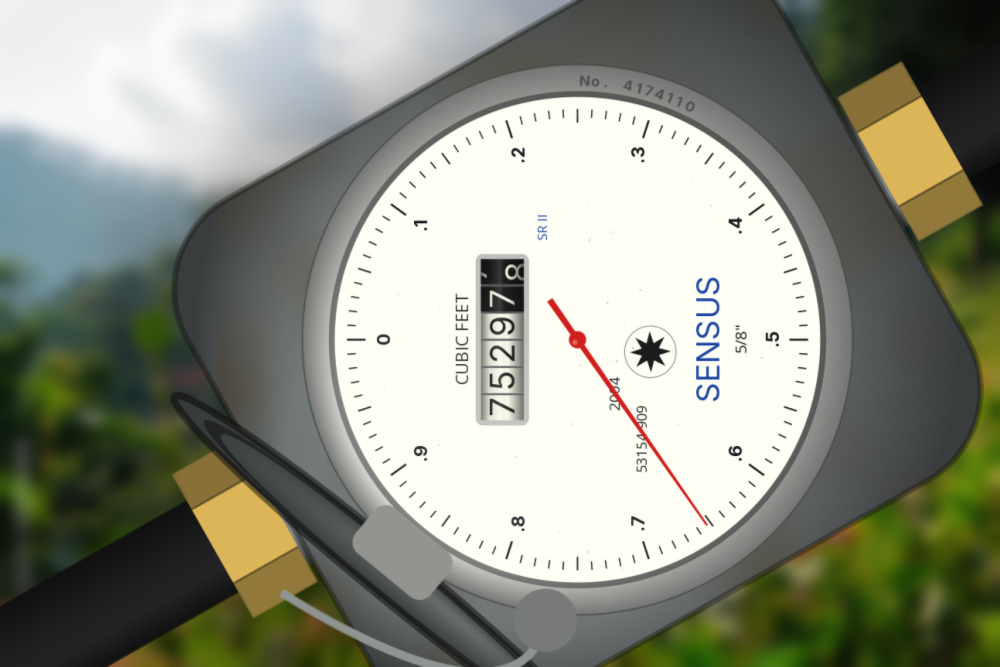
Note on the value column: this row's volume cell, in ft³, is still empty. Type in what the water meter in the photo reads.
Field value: 752977.65 ft³
